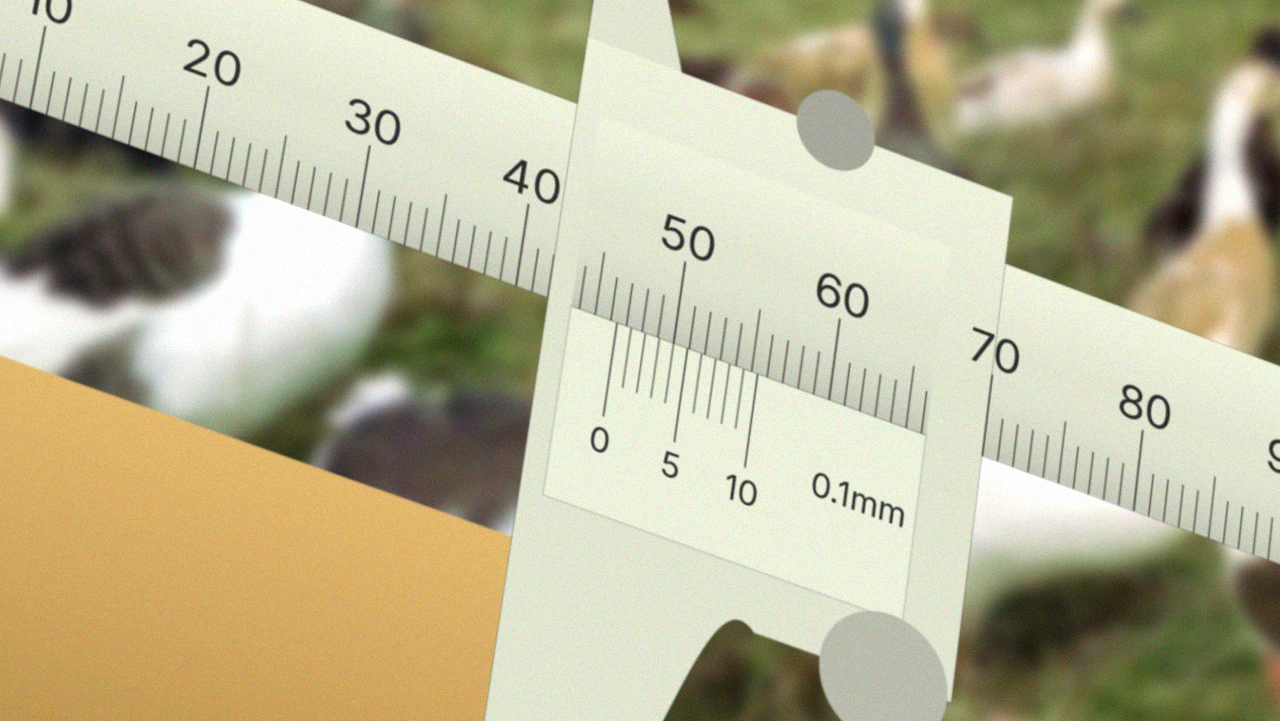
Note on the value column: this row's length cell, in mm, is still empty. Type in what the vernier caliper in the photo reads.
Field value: 46.4 mm
